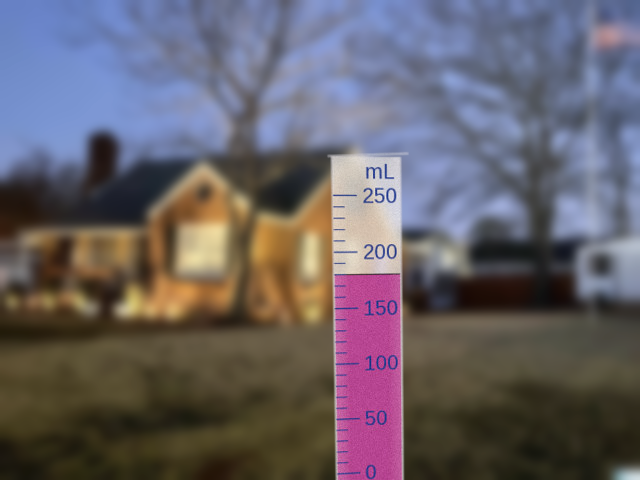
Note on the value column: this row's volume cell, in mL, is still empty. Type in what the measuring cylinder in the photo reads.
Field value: 180 mL
